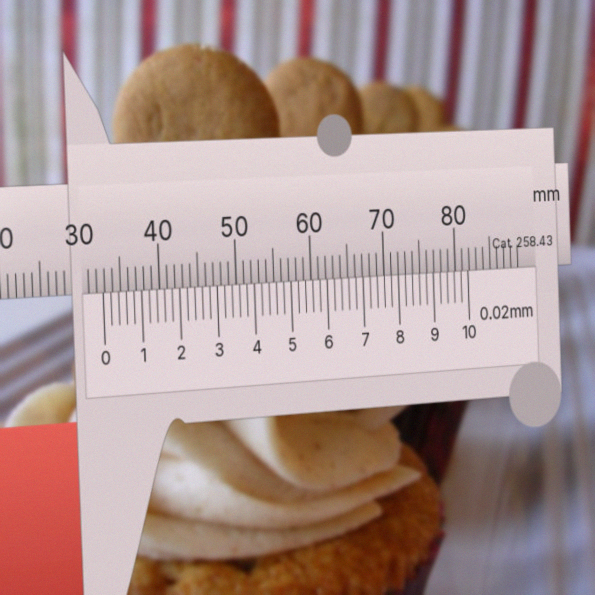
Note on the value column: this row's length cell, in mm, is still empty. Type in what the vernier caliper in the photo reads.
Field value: 32.8 mm
